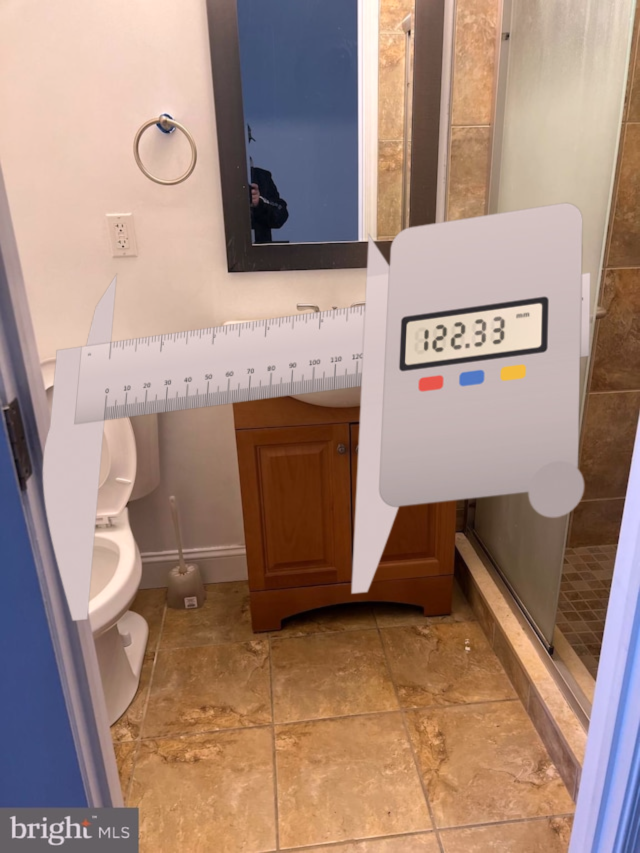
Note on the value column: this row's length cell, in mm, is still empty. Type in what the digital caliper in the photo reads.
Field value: 122.33 mm
